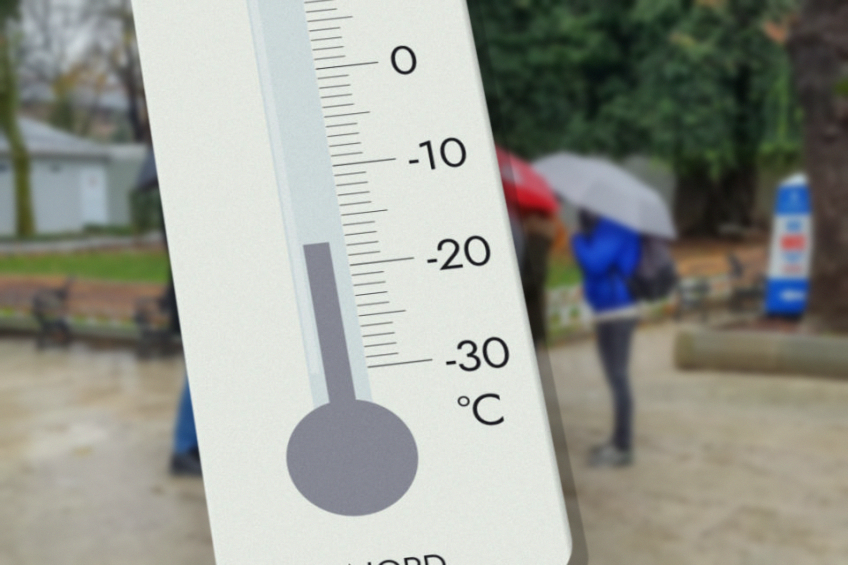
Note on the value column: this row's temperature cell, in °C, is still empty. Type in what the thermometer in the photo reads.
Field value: -17.5 °C
